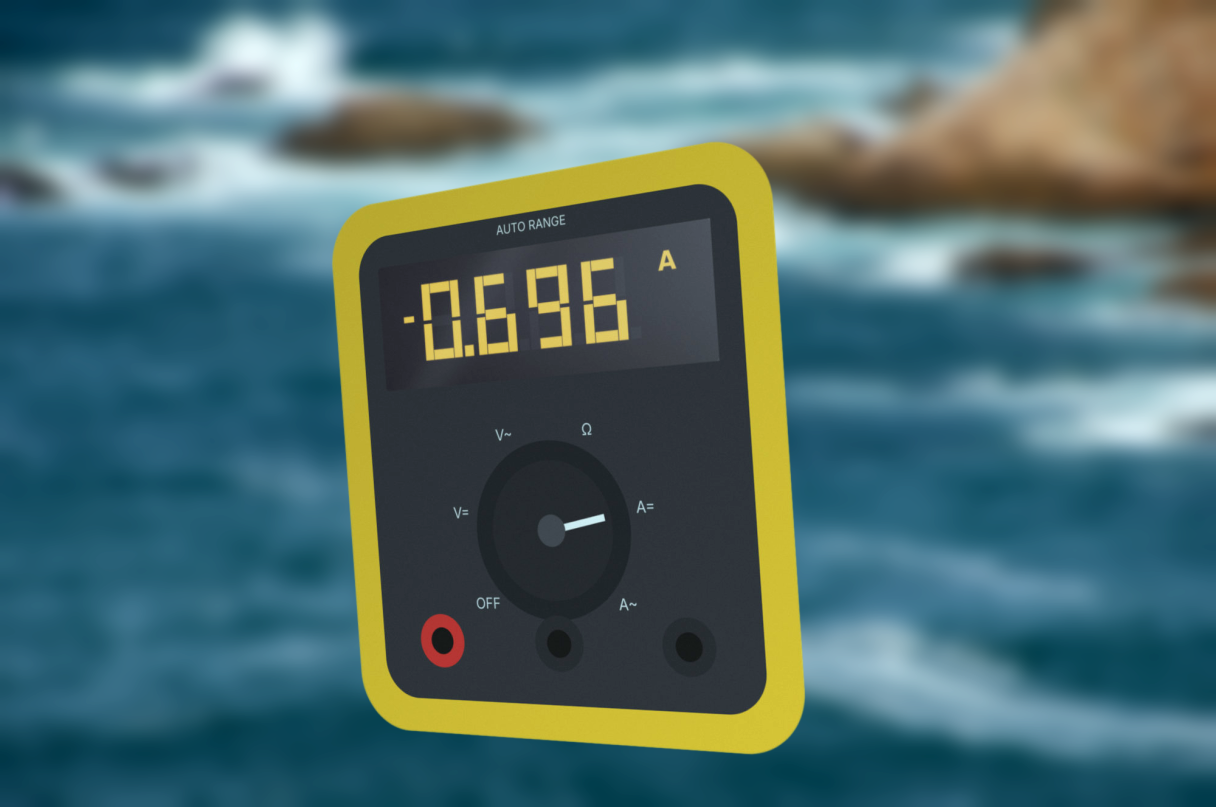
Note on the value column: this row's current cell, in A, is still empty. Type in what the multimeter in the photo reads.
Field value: -0.696 A
